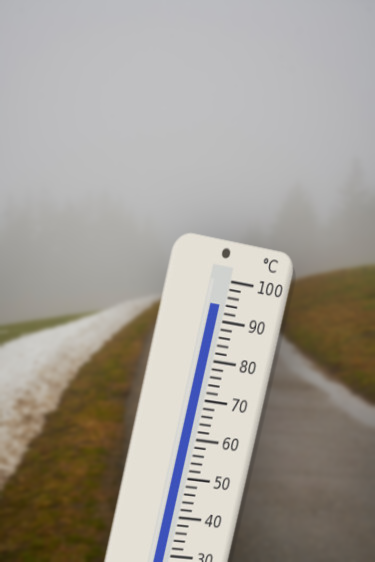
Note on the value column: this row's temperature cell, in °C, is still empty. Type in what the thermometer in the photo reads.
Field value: 94 °C
